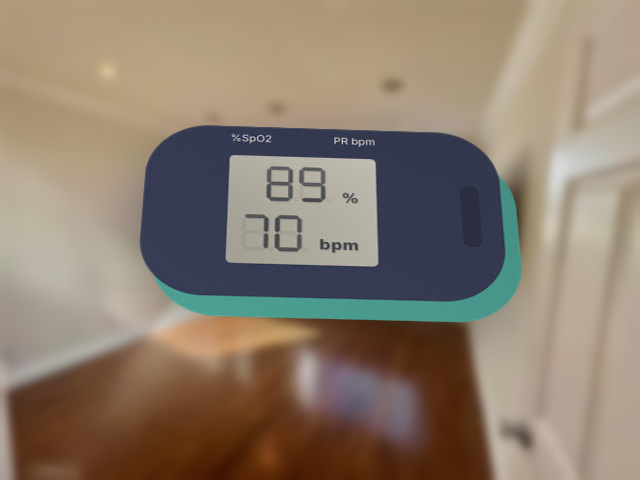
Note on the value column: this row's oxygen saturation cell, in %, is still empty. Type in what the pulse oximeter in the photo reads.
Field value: 89 %
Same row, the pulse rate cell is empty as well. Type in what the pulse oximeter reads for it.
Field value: 70 bpm
